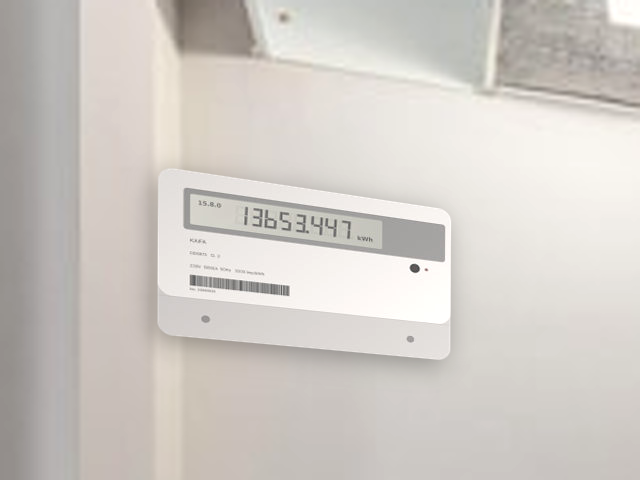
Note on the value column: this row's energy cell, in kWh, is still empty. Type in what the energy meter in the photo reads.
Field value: 13653.447 kWh
